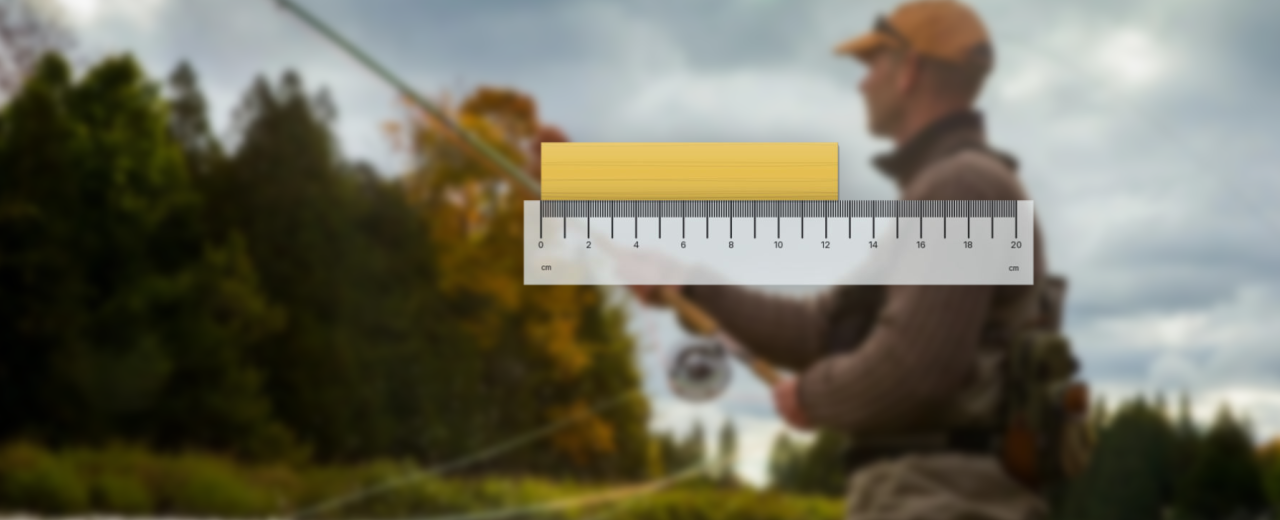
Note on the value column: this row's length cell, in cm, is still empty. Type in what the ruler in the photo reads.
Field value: 12.5 cm
